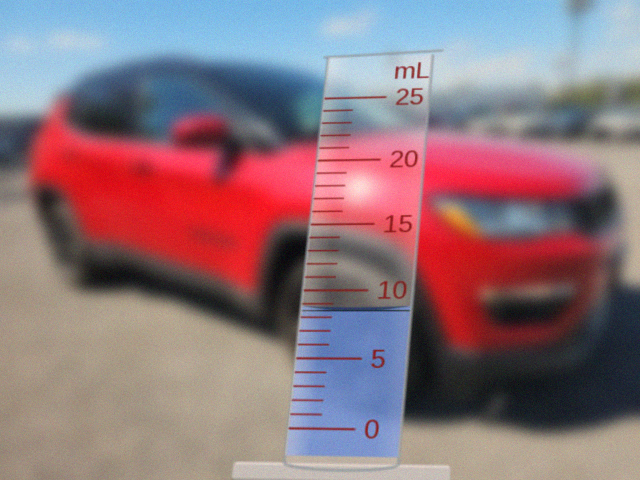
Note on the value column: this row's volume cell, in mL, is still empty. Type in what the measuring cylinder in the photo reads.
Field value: 8.5 mL
